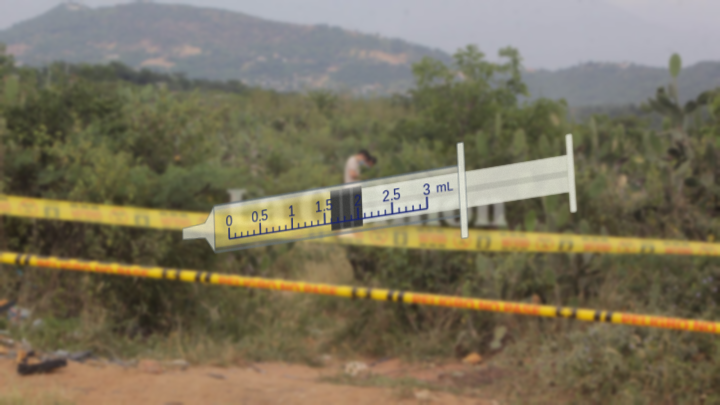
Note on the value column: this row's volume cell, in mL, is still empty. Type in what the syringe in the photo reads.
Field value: 1.6 mL
